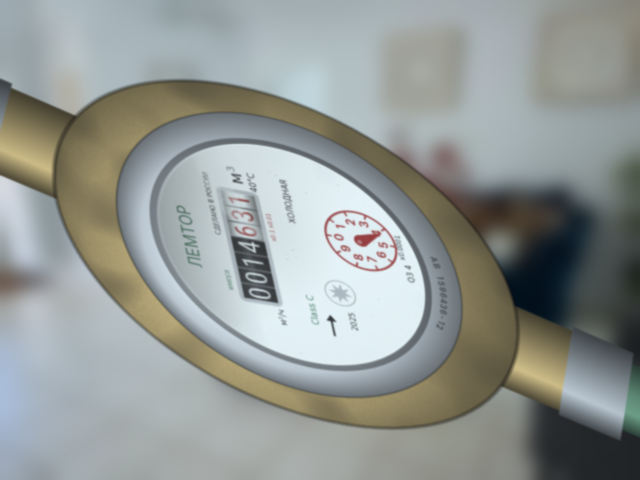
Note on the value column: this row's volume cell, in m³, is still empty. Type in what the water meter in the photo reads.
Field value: 14.6314 m³
